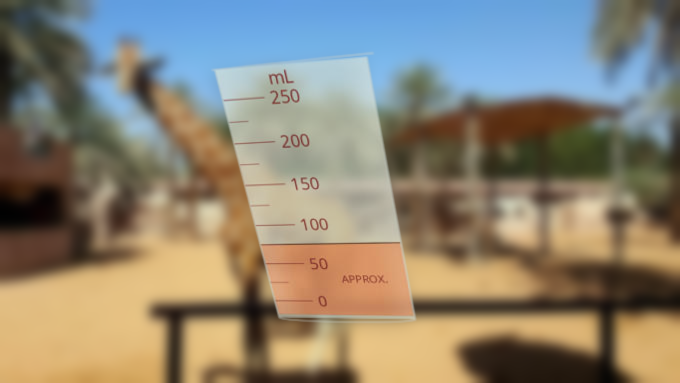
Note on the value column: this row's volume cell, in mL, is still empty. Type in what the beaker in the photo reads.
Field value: 75 mL
